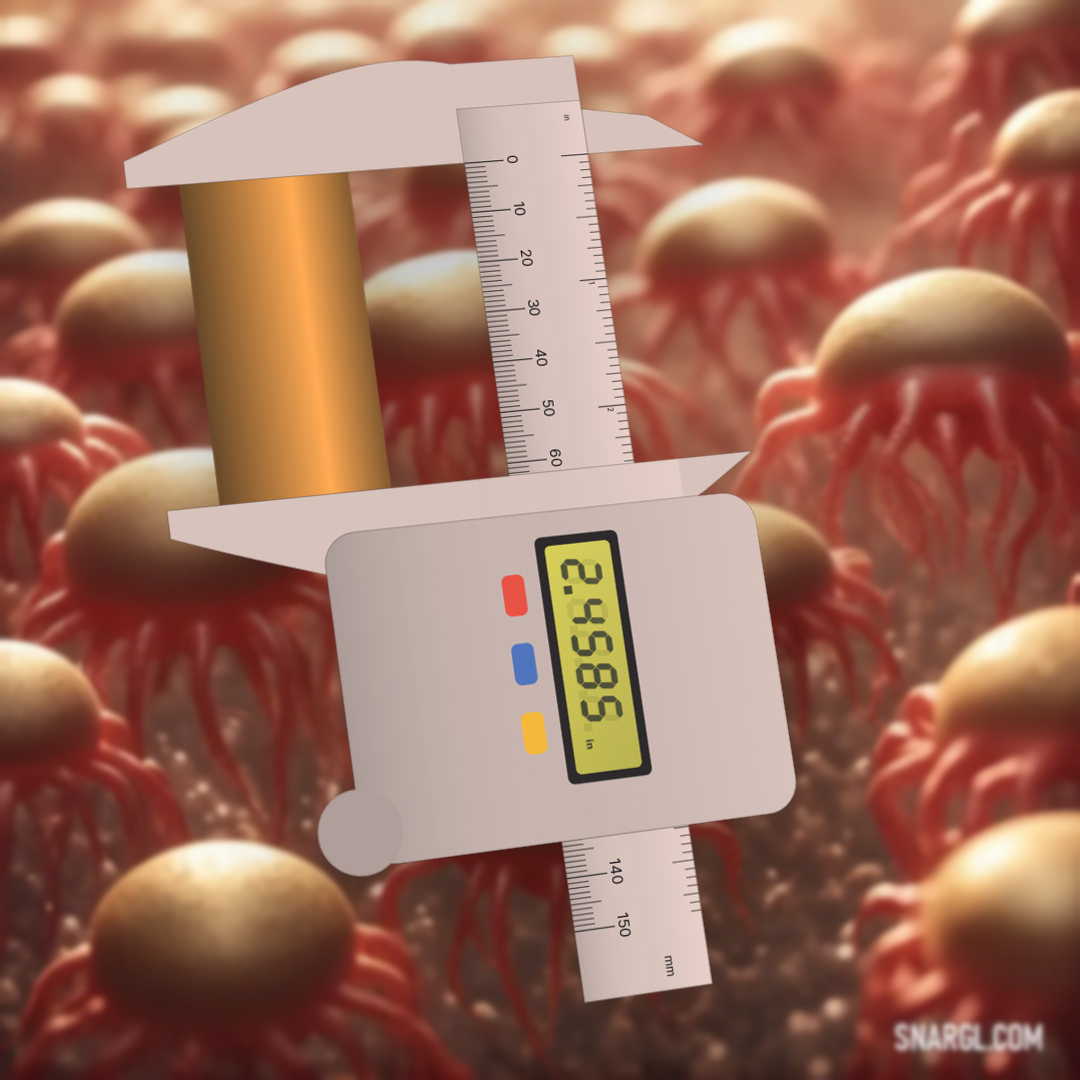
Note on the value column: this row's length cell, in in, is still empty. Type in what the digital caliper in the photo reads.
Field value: 2.4585 in
